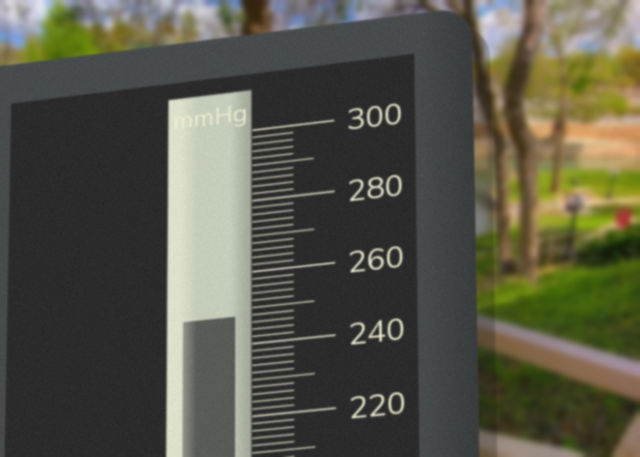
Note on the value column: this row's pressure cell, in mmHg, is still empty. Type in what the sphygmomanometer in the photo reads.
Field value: 248 mmHg
